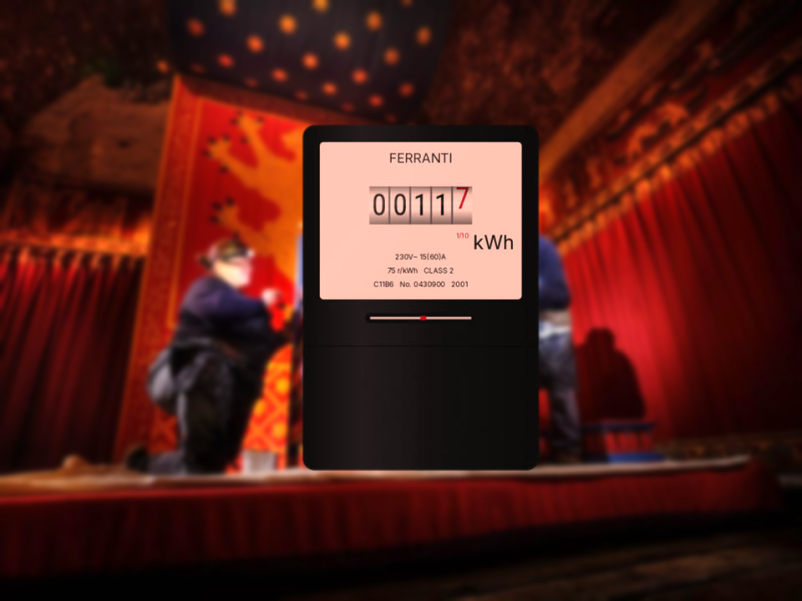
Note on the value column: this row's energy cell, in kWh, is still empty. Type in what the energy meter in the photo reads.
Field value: 11.7 kWh
